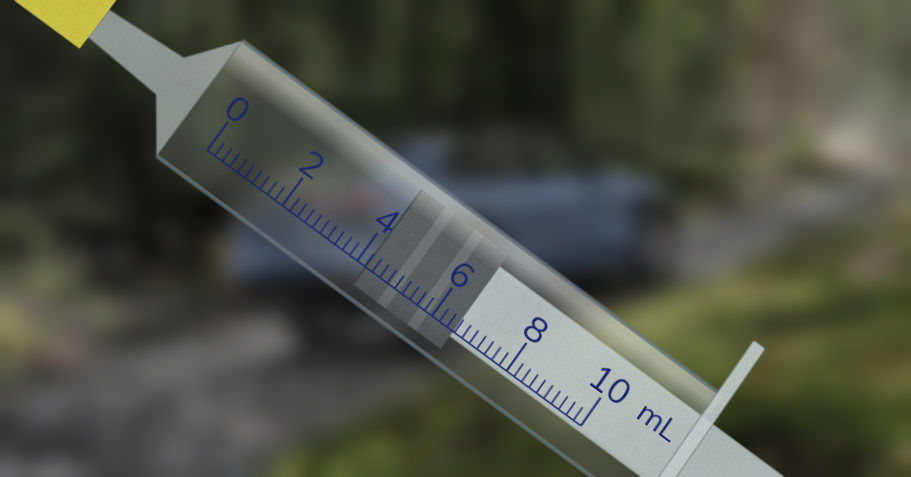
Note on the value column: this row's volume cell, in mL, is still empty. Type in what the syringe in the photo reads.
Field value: 4.2 mL
